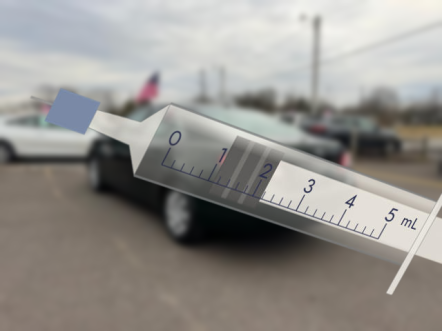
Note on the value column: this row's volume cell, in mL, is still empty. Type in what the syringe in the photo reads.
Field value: 1.1 mL
